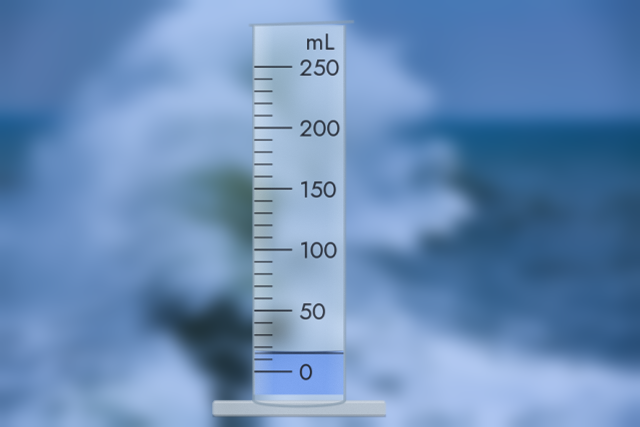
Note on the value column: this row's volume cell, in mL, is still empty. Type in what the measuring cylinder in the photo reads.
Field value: 15 mL
